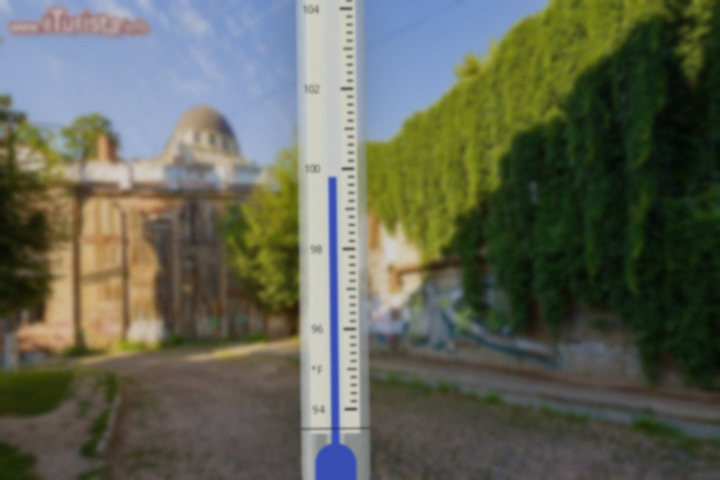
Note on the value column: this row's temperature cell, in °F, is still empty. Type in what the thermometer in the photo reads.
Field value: 99.8 °F
